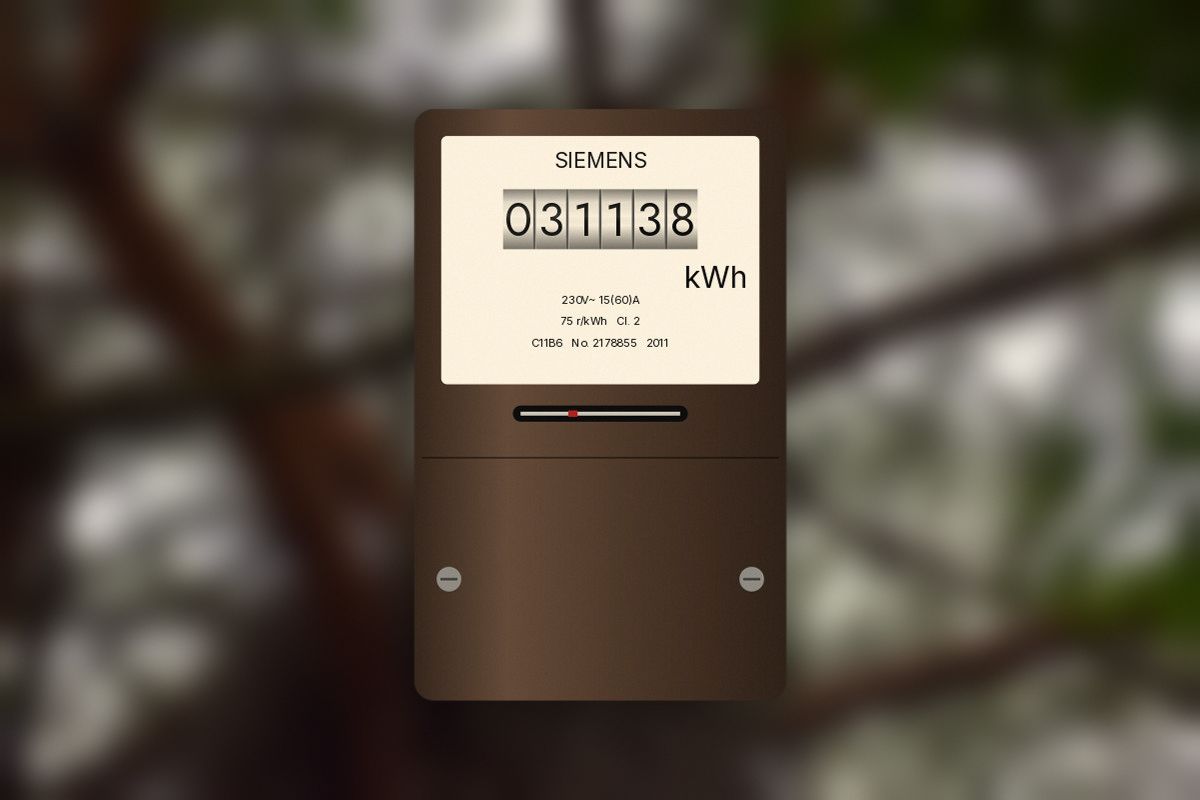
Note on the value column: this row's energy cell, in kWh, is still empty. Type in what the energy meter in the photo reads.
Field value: 31138 kWh
